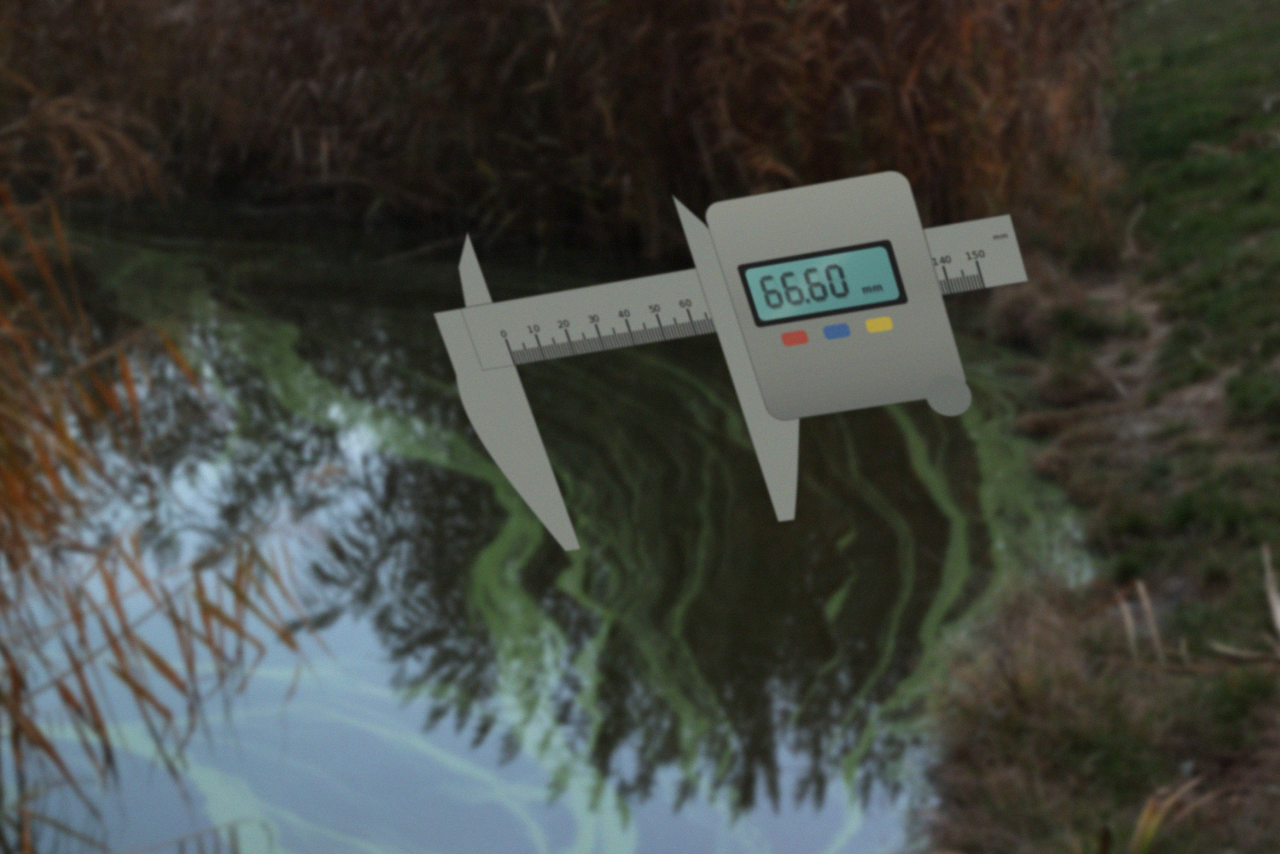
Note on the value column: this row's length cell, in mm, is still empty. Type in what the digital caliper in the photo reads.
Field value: 66.60 mm
